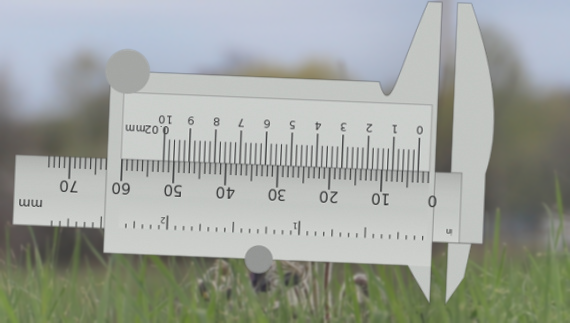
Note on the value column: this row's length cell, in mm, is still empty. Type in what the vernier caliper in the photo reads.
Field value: 3.0 mm
